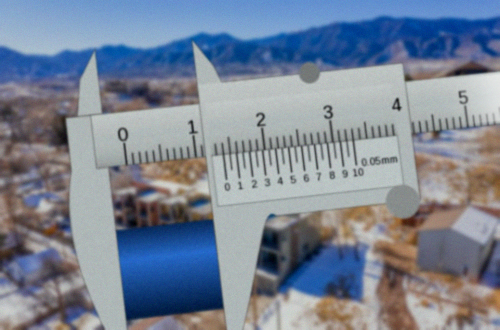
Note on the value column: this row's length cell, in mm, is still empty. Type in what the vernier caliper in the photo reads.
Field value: 14.0 mm
